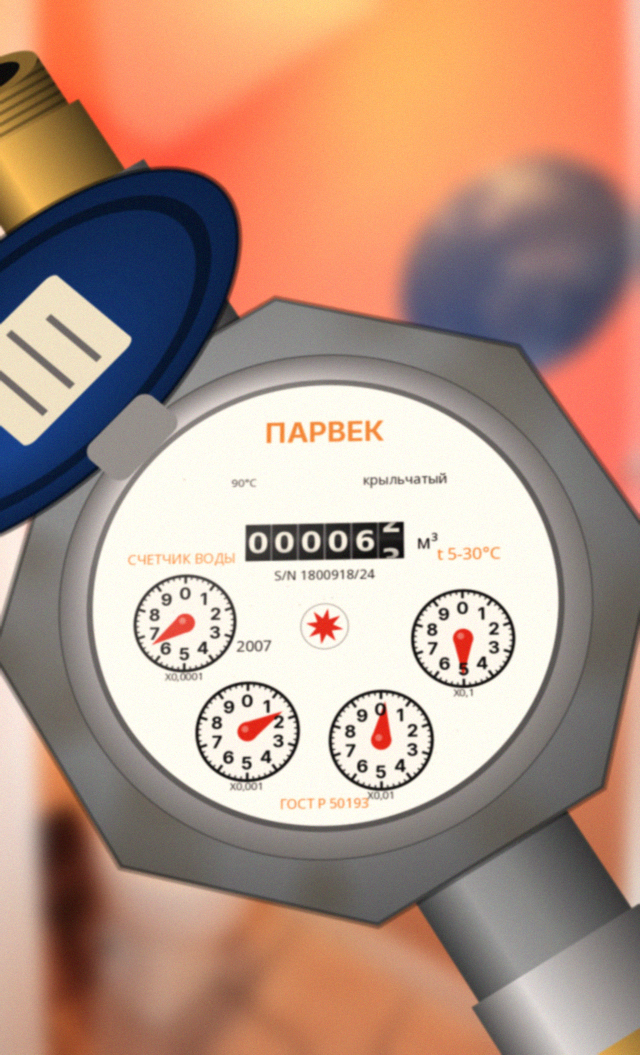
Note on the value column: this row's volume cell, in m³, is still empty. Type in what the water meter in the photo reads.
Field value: 62.5016 m³
